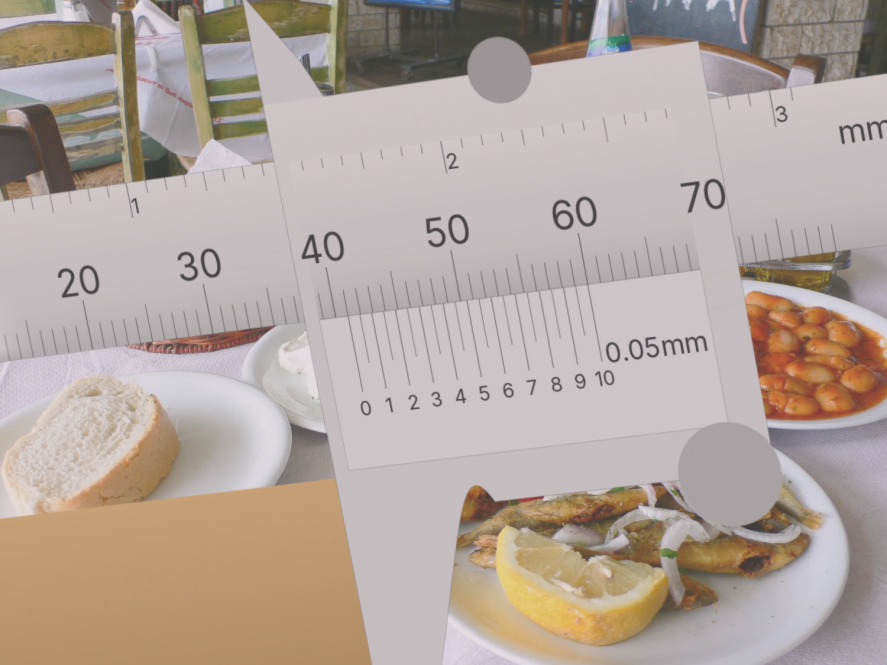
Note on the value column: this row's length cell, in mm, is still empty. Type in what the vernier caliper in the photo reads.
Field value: 41.0 mm
